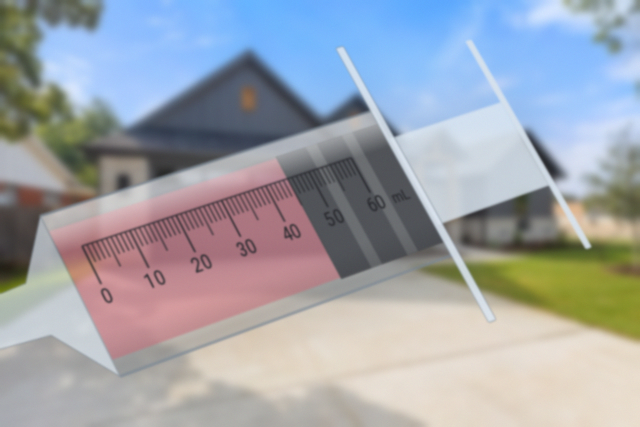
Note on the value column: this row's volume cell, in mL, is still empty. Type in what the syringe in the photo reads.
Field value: 45 mL
